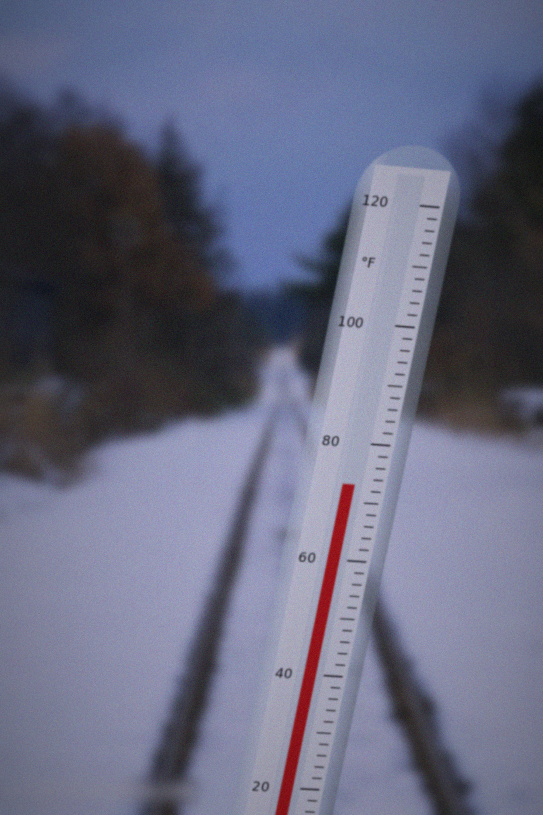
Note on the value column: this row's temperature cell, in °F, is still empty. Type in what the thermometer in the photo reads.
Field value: 73 °F
